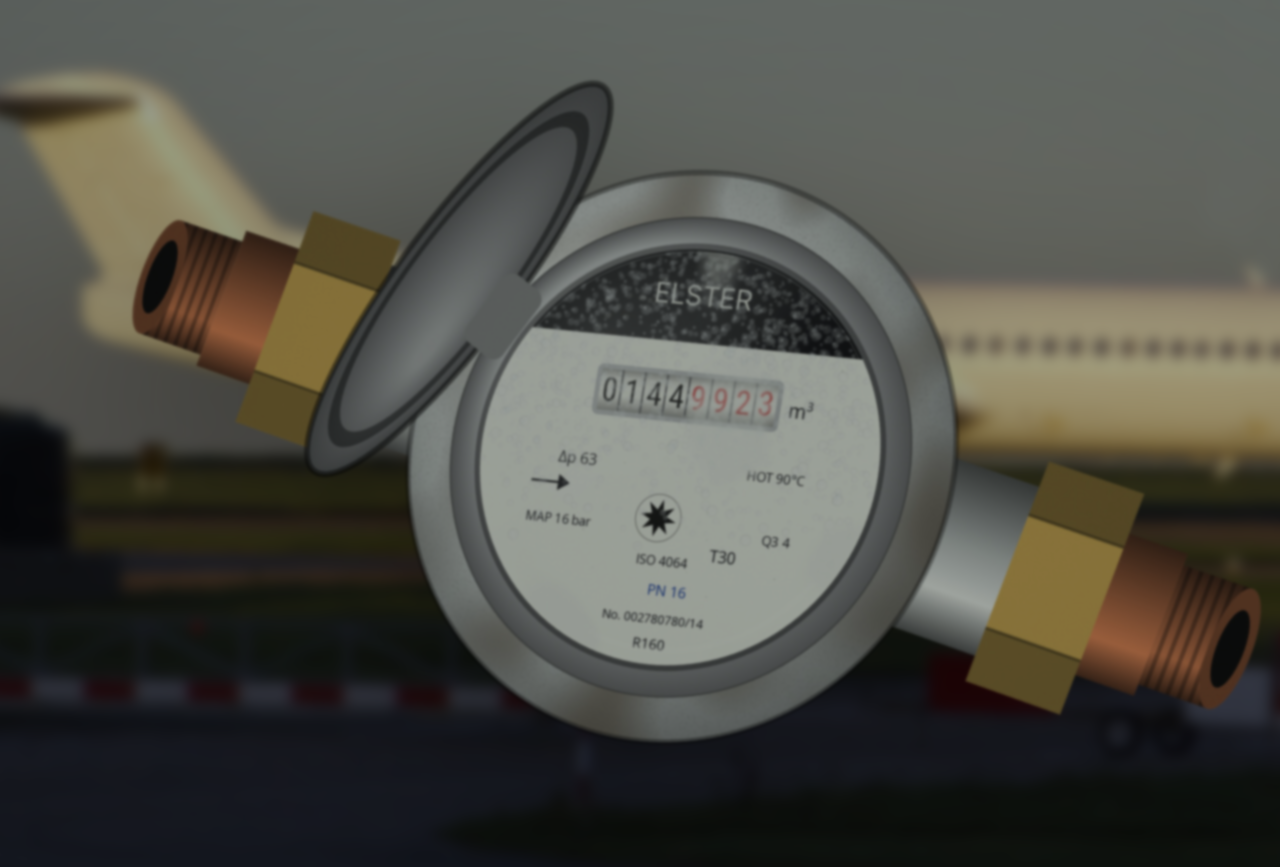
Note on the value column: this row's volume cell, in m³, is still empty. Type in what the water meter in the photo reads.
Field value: 144.9923 m³
